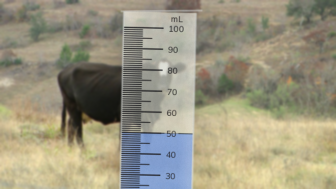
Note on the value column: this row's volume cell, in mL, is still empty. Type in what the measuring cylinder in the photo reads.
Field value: 50 mL
